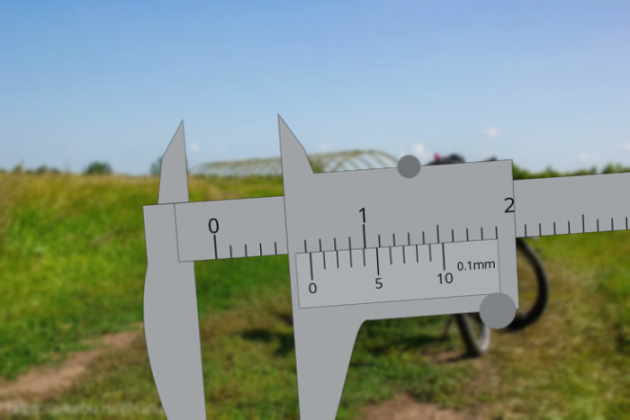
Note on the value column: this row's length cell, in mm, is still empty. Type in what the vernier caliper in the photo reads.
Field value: 6.3 mm
